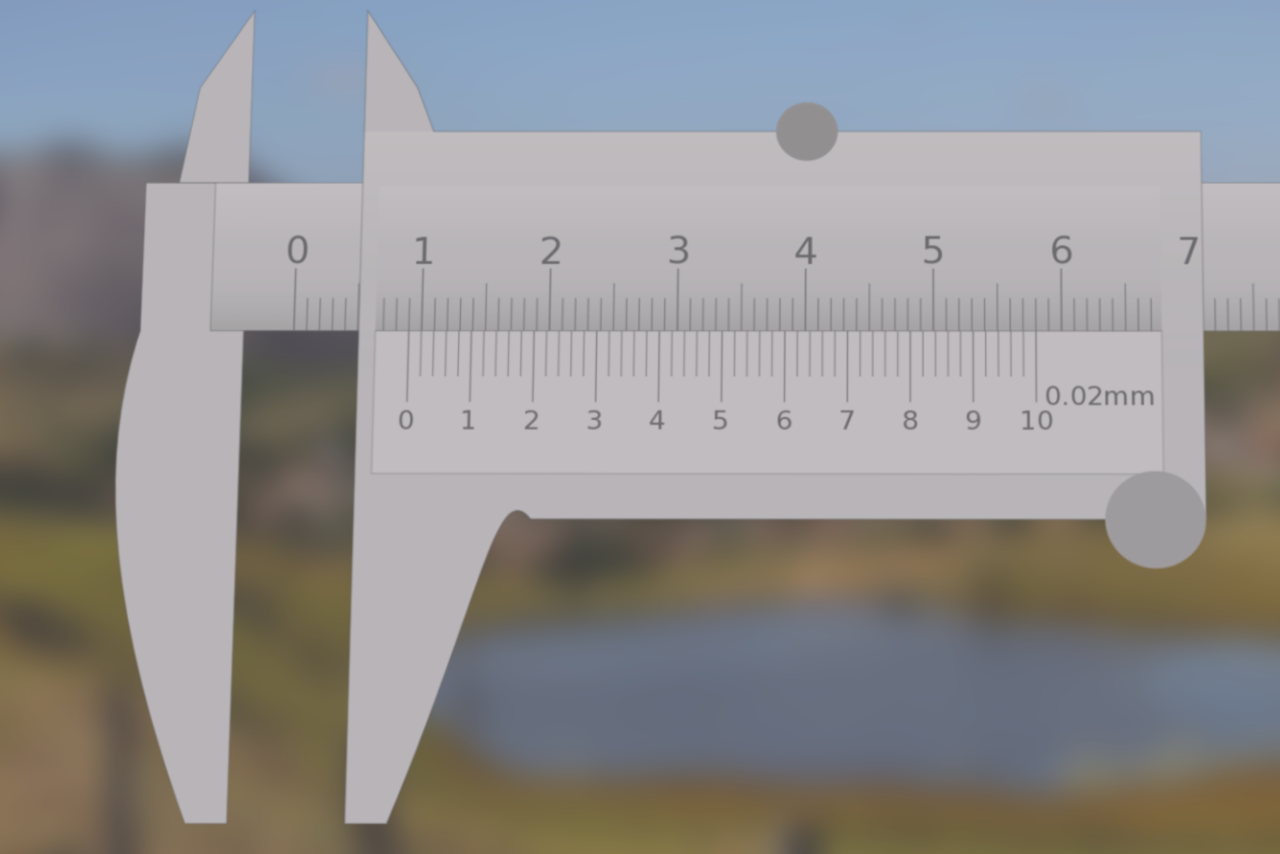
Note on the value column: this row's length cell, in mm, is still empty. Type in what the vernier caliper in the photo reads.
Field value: 9.0 mm
